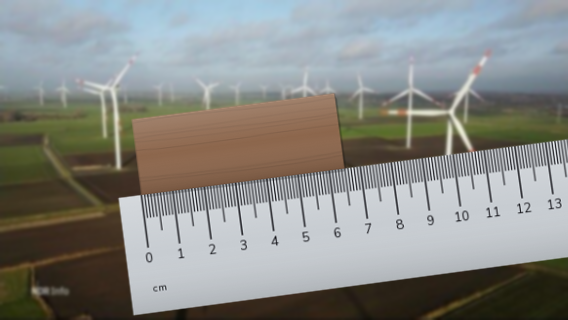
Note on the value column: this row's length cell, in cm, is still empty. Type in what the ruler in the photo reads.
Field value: 6.5 cm
